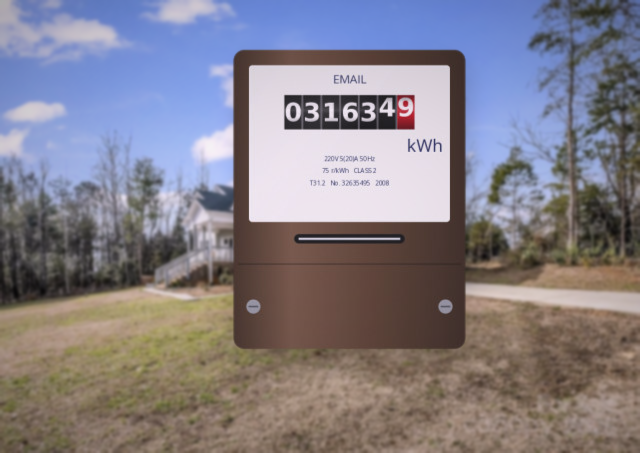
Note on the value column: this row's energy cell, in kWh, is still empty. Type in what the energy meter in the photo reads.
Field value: 31634.9 kWh
